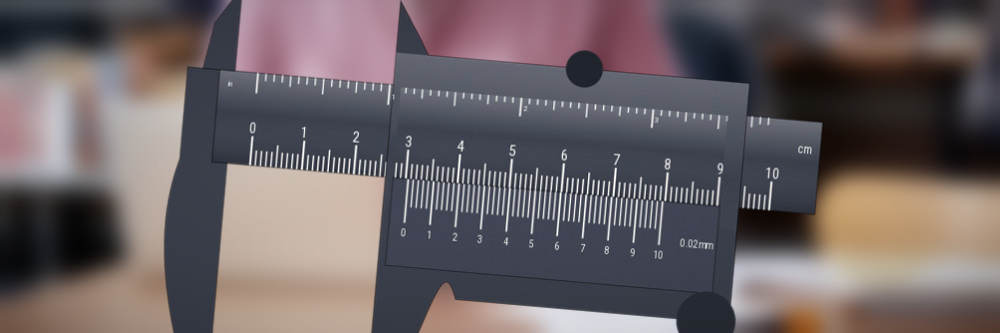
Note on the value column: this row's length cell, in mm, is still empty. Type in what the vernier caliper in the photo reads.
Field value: 30.5 mm
